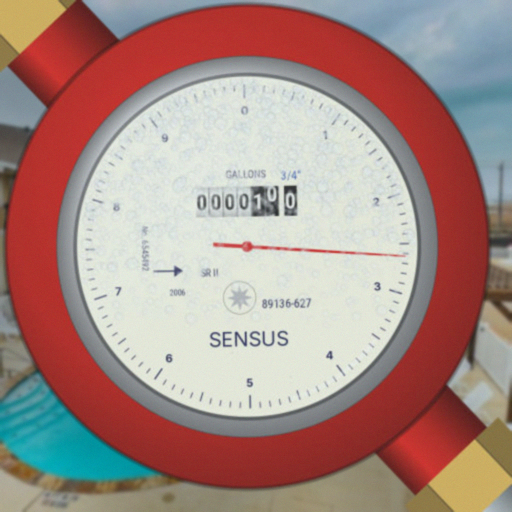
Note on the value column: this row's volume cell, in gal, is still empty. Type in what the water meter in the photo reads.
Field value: 102.6 gal
